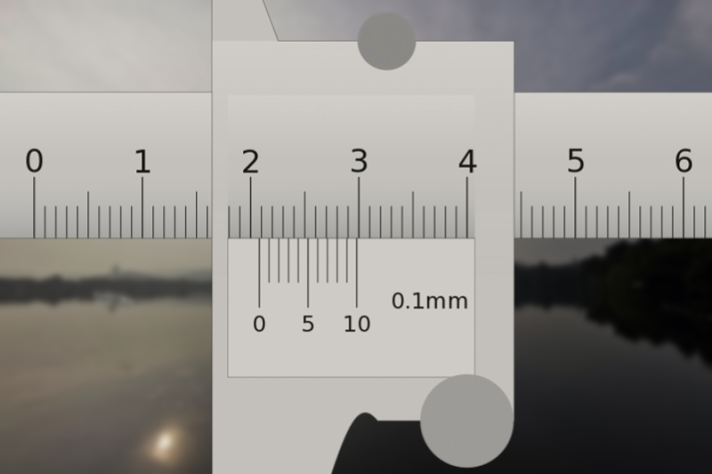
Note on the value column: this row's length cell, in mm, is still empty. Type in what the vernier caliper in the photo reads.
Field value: 20.8 mm
